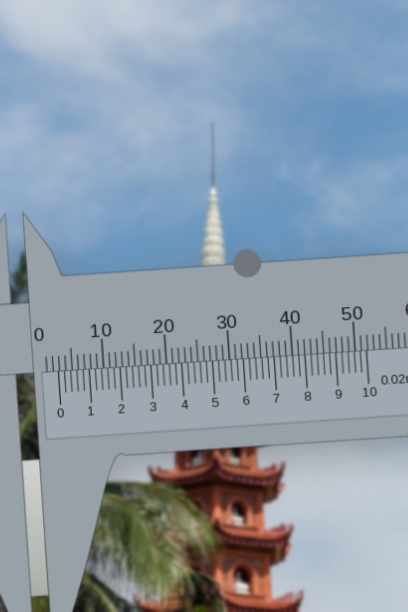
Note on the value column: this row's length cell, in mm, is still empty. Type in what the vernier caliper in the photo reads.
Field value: 2.8 mm
